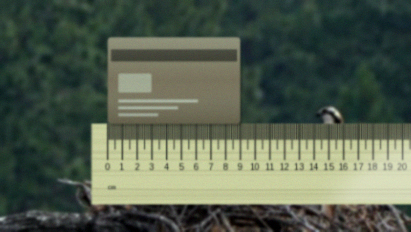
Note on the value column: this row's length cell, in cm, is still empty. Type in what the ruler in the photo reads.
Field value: 9 cm
